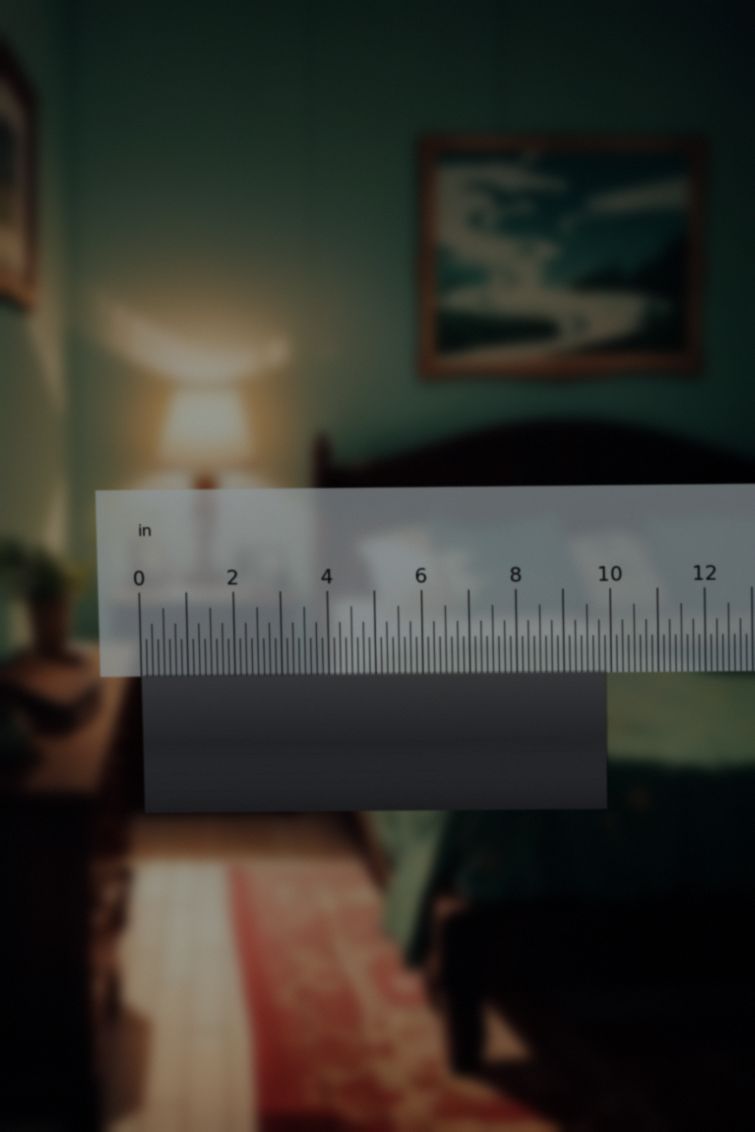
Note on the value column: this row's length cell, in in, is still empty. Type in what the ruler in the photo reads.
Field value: 9.875 in
